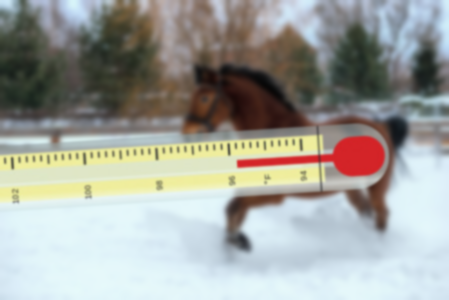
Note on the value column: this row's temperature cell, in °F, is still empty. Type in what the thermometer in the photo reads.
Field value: 95.8 °F
